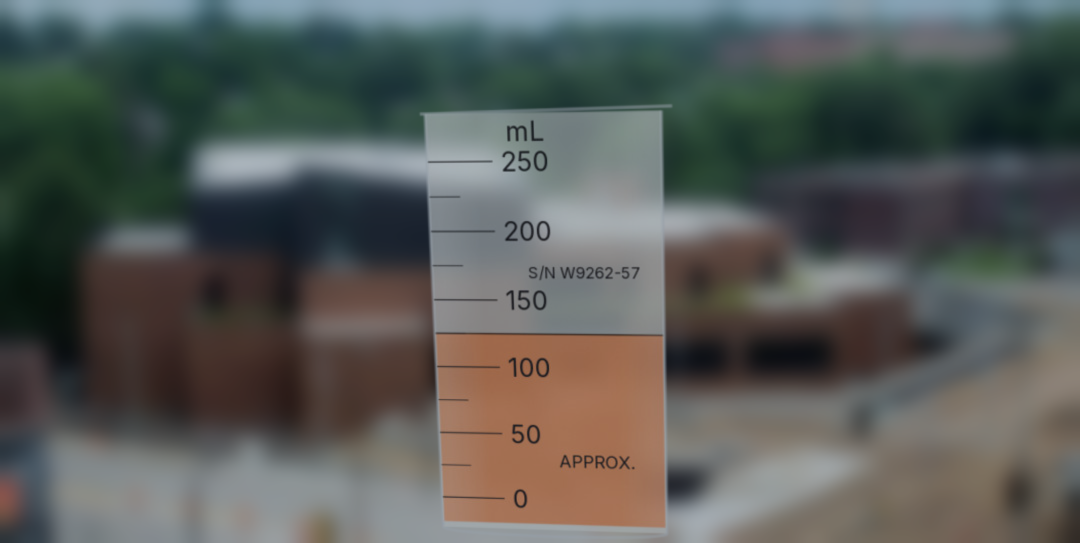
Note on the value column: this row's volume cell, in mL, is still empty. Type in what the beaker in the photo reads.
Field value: 125 mL
